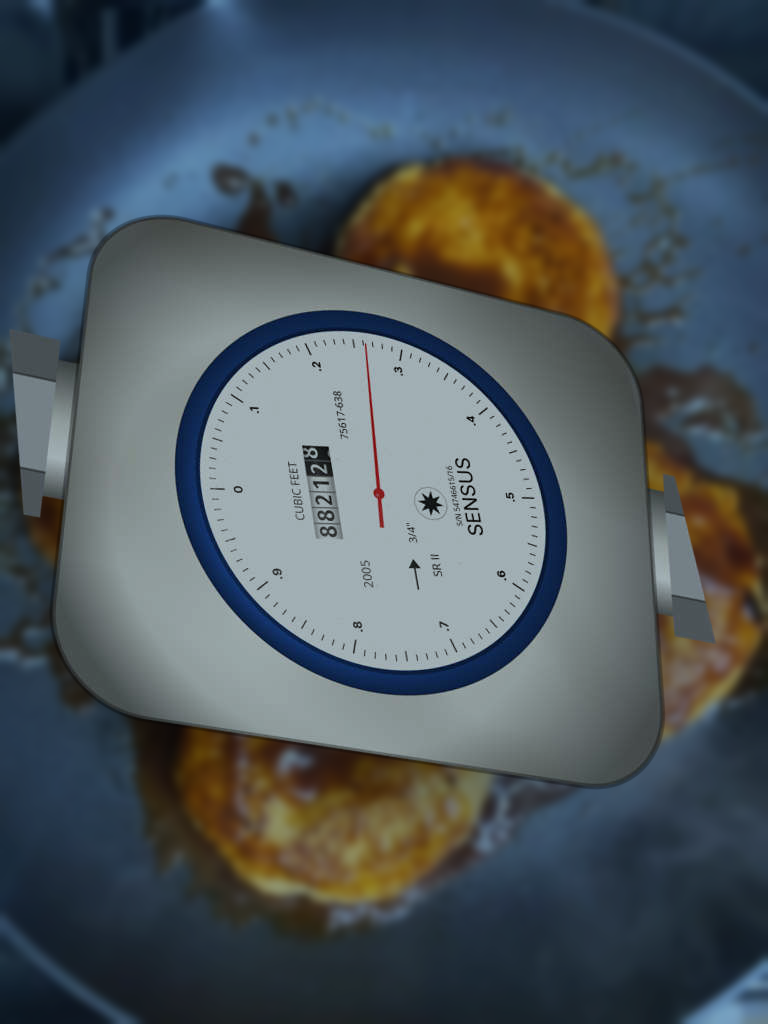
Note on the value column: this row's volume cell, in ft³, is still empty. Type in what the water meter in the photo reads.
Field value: 882128.26 ft³
